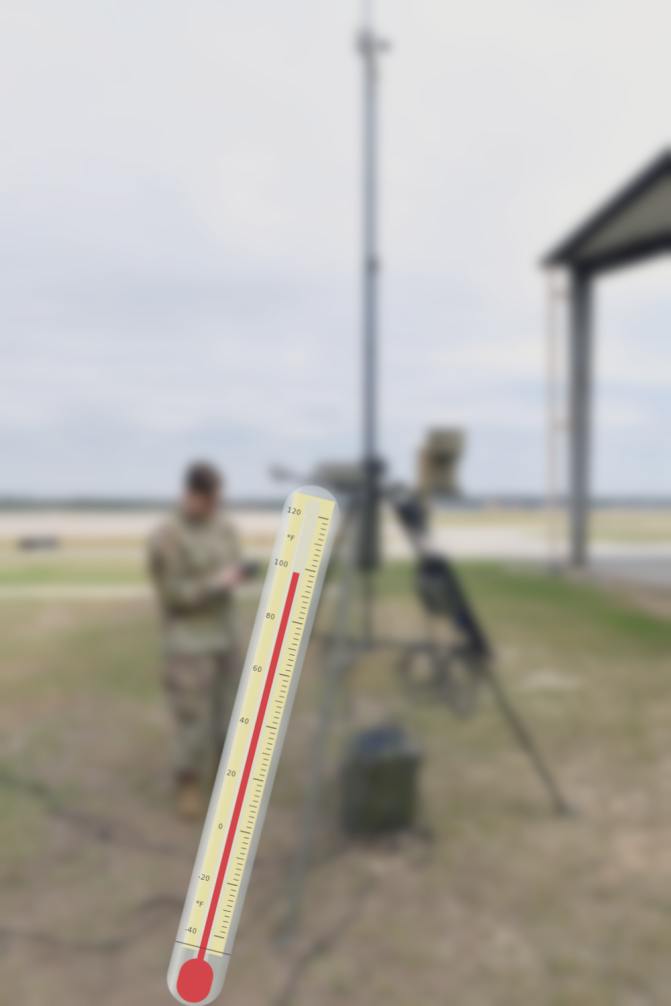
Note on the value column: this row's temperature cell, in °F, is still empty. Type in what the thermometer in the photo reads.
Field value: 98 °F
